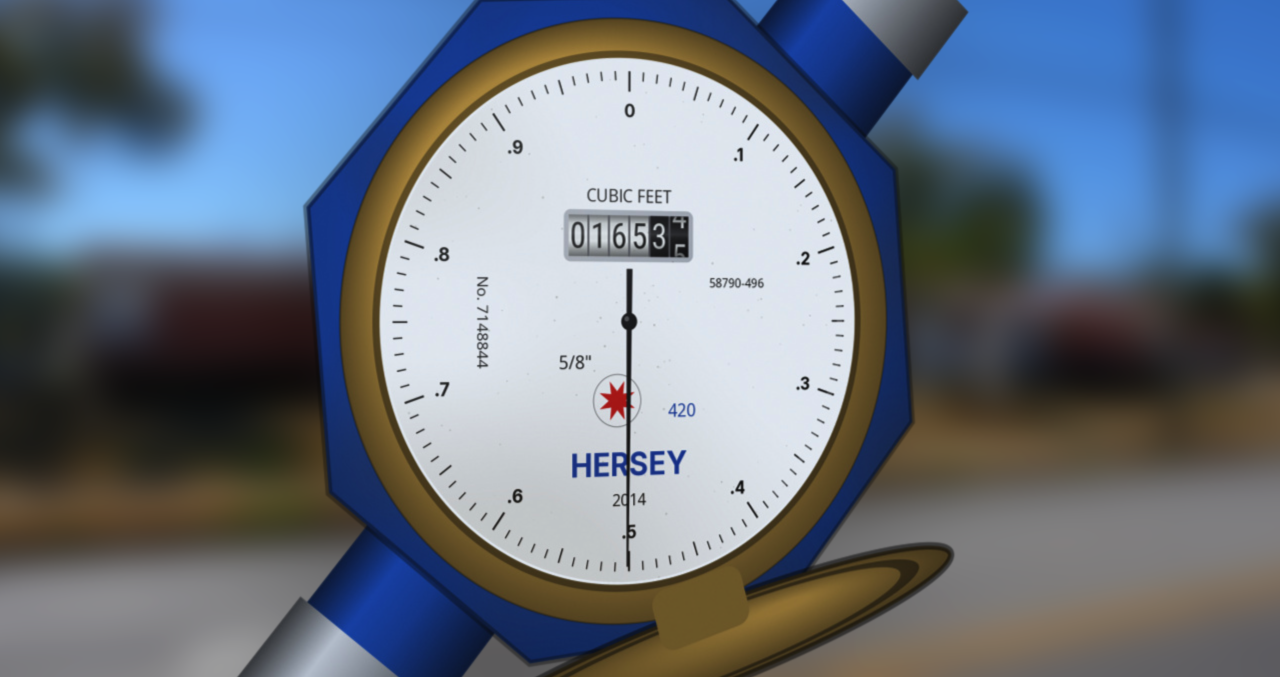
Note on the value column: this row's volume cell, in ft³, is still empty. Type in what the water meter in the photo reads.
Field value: 16534.50 ft³
